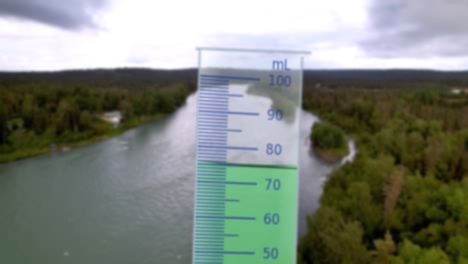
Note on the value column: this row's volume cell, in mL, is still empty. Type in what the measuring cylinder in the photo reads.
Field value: 75 mL
